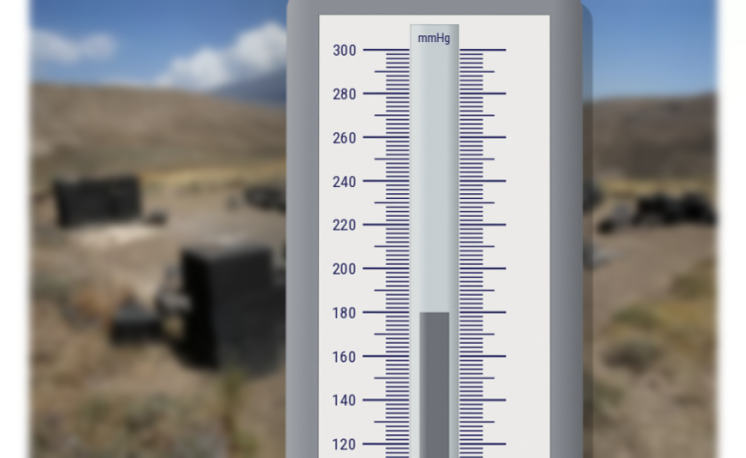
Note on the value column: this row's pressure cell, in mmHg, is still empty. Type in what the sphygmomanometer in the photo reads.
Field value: 180 mmHg
